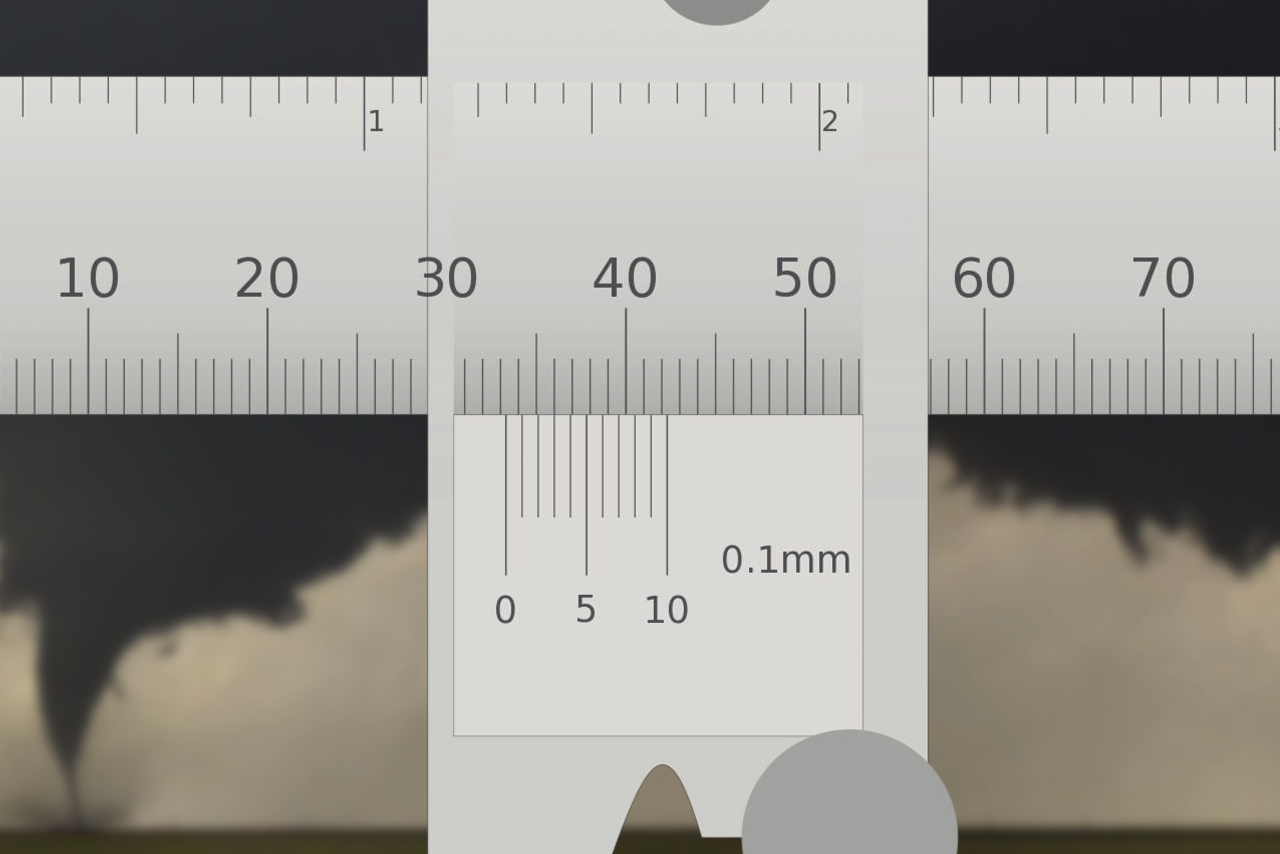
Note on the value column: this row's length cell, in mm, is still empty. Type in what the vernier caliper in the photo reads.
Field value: 33.3 mm
